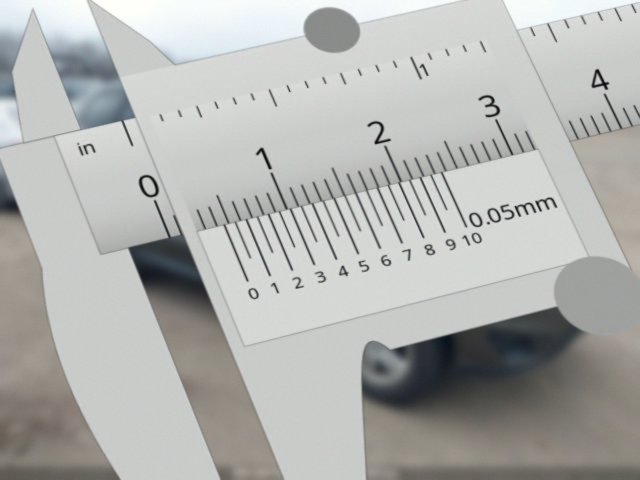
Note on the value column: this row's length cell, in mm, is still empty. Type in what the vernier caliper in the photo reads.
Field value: 4.6 mm
